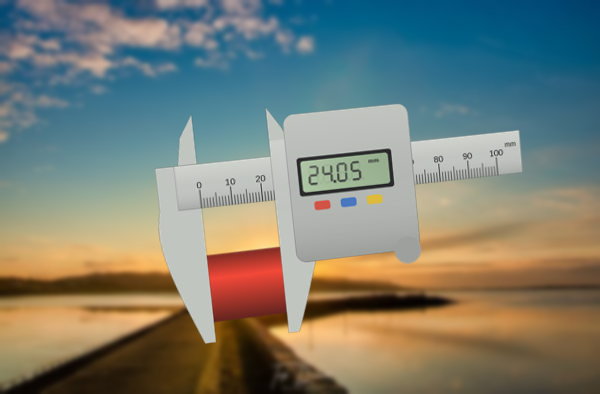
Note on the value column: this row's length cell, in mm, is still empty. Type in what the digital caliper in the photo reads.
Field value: 24.05 mm
